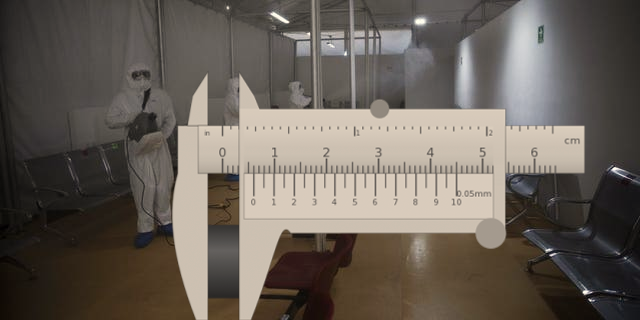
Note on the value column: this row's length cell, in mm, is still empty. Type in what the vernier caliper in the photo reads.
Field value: 6.0 mm
